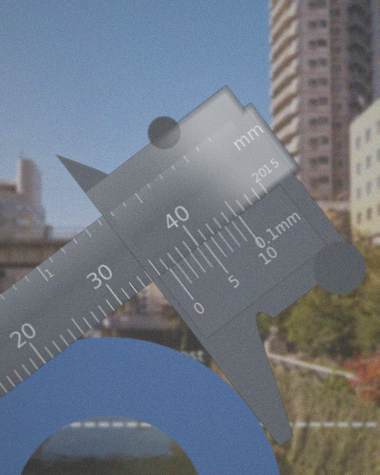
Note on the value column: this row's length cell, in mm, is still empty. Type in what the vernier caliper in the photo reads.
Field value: 36.2 mm
